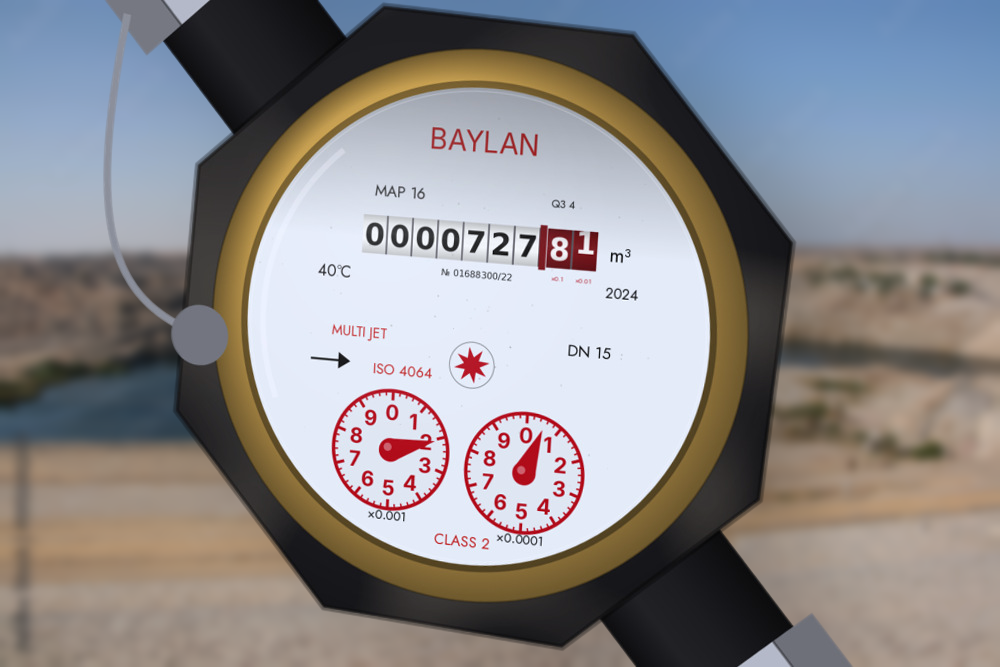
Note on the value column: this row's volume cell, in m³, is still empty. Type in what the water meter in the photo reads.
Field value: 727.8120 m³
